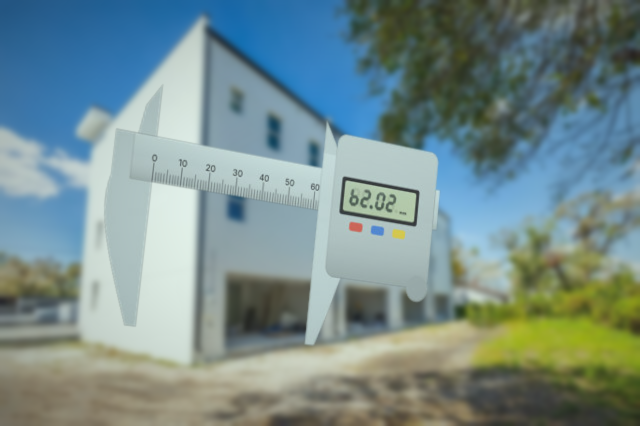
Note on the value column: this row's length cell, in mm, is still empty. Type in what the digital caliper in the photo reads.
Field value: 62.02 mm
